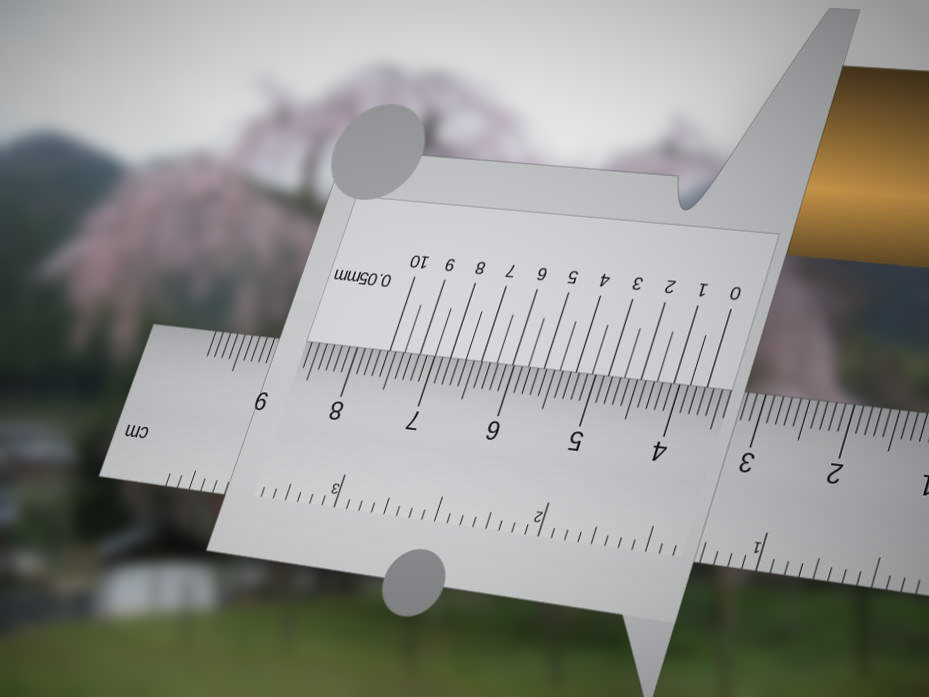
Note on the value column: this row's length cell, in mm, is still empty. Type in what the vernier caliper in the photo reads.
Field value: 36.8 mm
